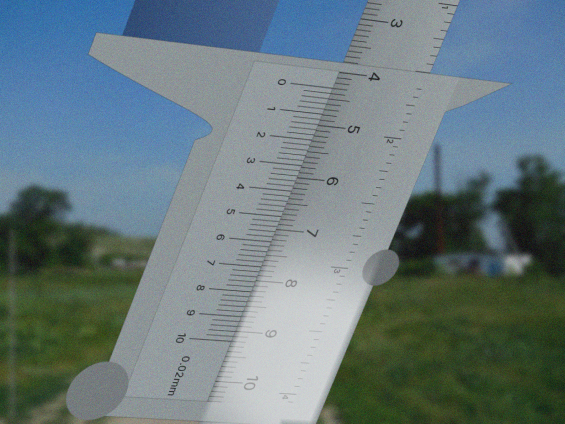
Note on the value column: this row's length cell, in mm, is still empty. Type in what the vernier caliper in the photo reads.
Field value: 43.0 mm
